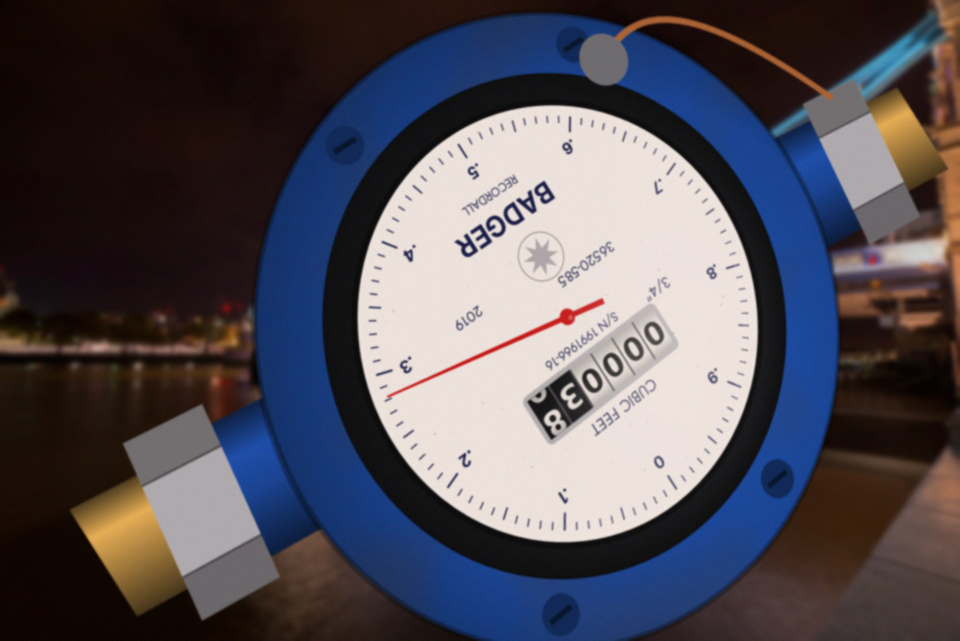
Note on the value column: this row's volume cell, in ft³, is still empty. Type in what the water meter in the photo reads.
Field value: 38.28 ft³
